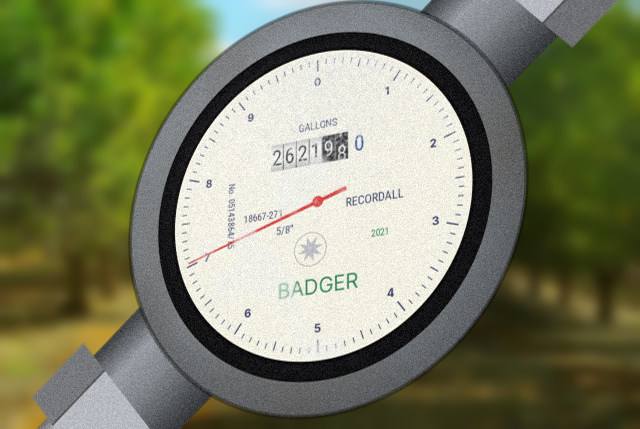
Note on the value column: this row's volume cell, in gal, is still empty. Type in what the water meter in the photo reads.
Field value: 2621977.0 gal
